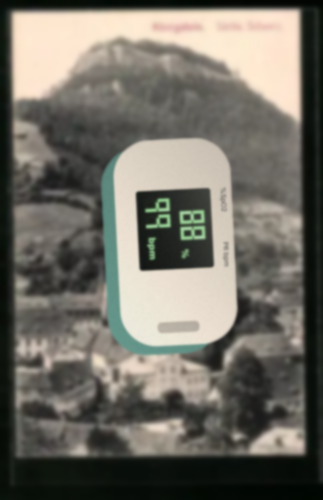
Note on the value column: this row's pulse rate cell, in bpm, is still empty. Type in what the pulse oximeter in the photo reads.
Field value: 99 bpm
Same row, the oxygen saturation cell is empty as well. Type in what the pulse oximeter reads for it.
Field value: 88 %
